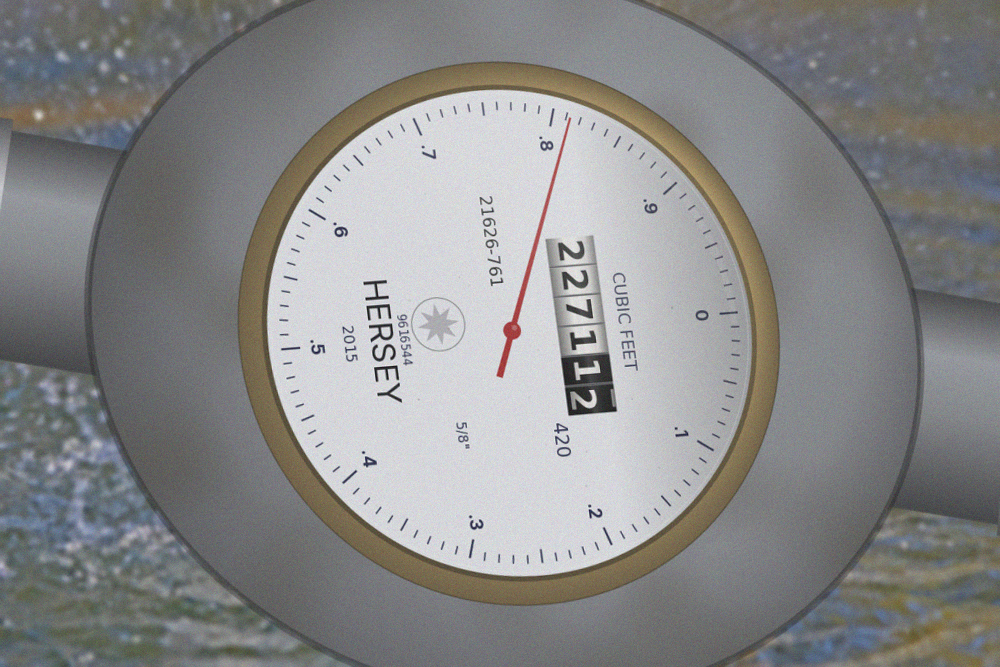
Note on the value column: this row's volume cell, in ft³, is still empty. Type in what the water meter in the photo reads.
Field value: 227111.81 ft³
